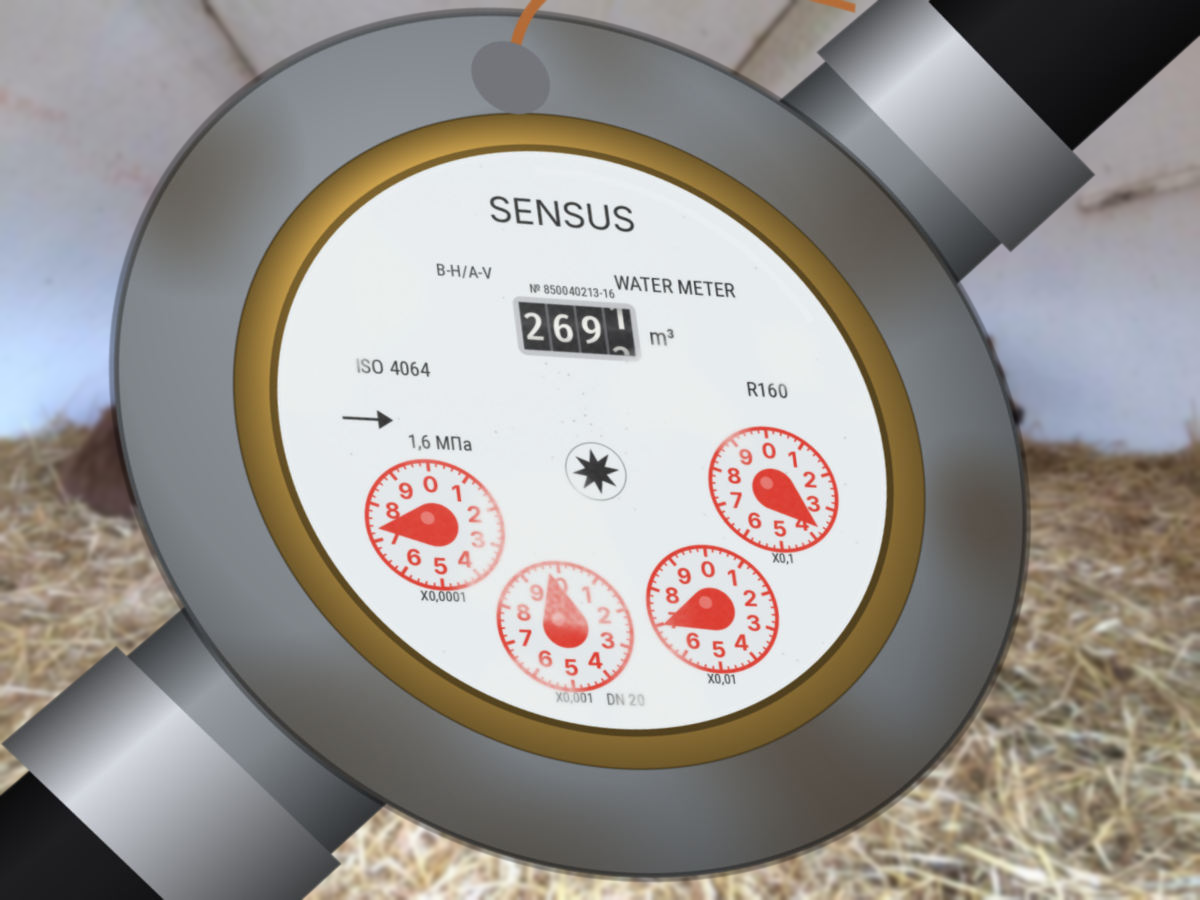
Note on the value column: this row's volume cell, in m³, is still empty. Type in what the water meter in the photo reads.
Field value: 2691.3697 m³
